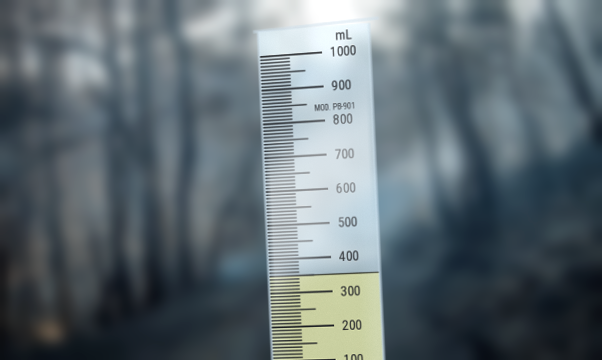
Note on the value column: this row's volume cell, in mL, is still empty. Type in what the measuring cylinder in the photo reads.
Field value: 350 mL
